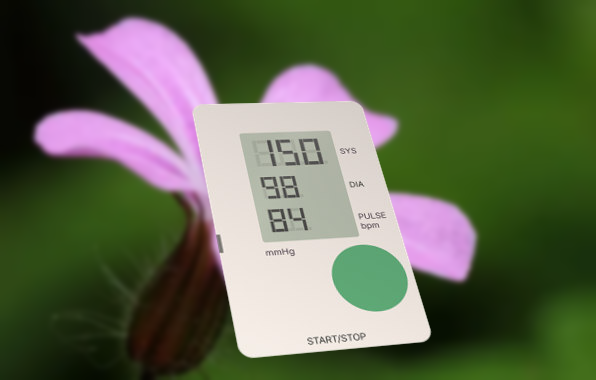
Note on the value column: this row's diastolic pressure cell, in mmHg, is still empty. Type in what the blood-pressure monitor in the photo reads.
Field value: 98 mmHg
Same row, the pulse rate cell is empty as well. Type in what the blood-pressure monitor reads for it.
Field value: 84 bpm
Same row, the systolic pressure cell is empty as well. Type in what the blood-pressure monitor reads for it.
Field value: 150 mmHg
